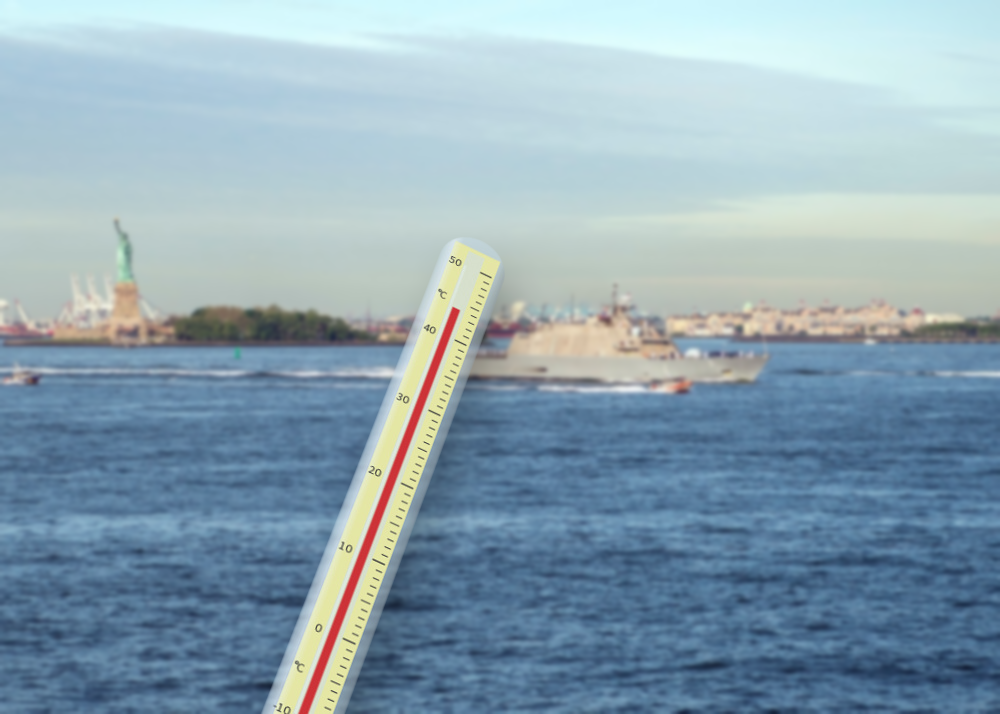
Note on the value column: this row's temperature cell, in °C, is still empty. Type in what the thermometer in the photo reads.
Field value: 44 °C
